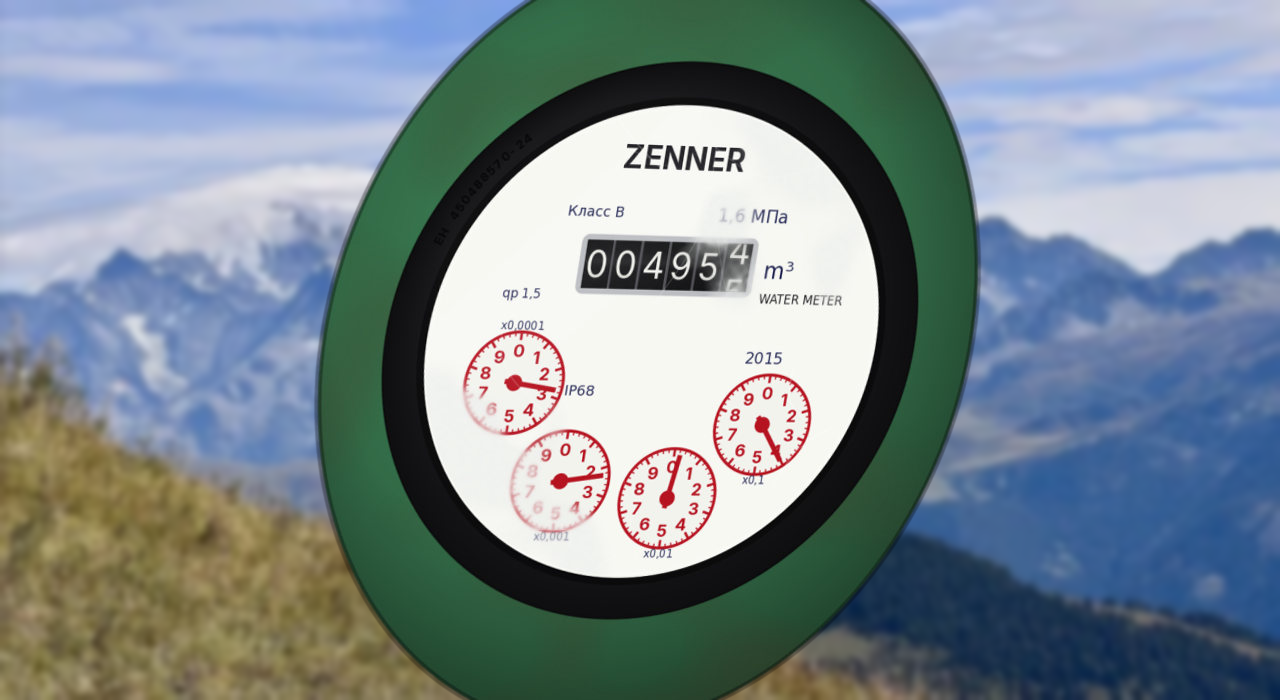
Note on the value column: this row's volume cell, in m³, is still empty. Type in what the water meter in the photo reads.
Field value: 4954.4022 m³
